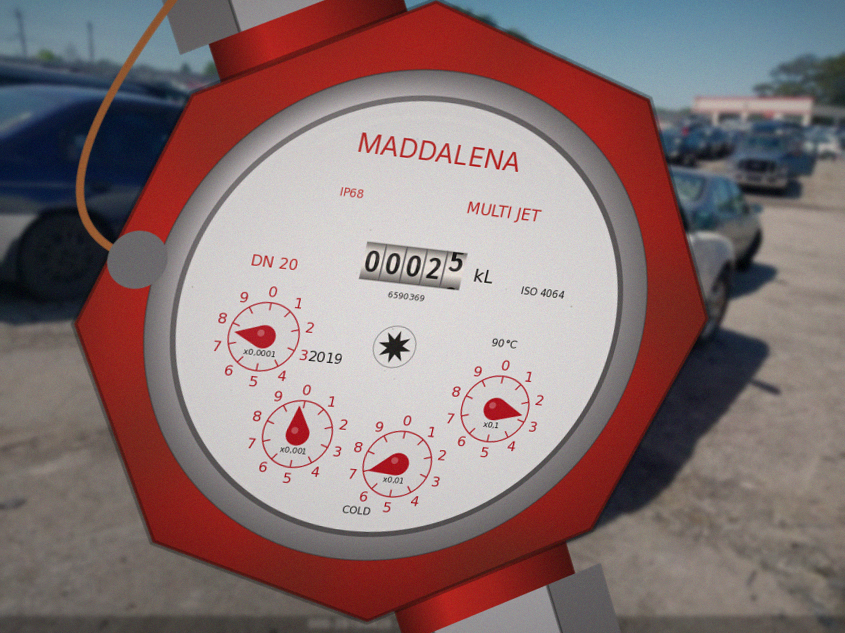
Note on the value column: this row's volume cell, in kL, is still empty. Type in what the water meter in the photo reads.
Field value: 25.2697 kL
